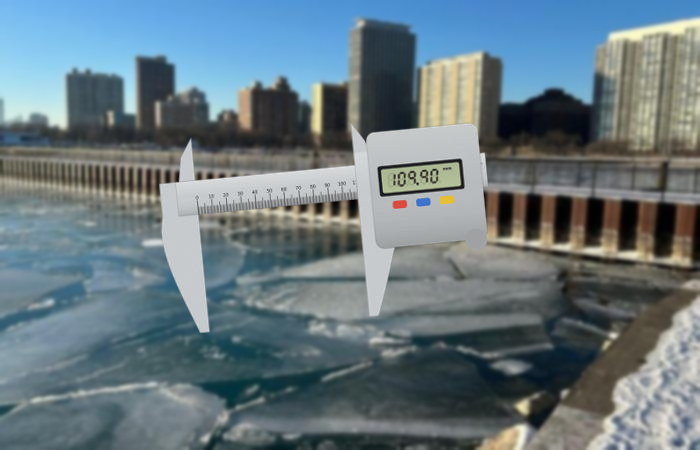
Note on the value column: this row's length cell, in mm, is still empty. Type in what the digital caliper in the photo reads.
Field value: 109.90 mm
